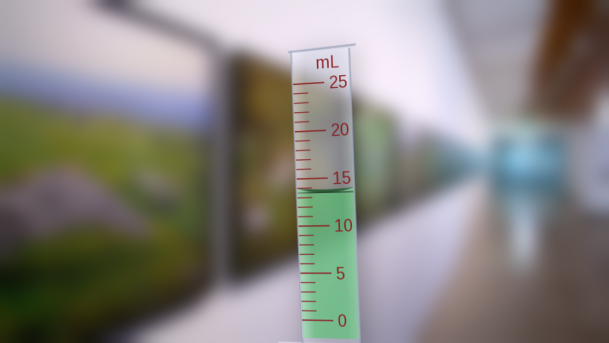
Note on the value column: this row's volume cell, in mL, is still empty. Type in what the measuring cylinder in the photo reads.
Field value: 13.5 mL
